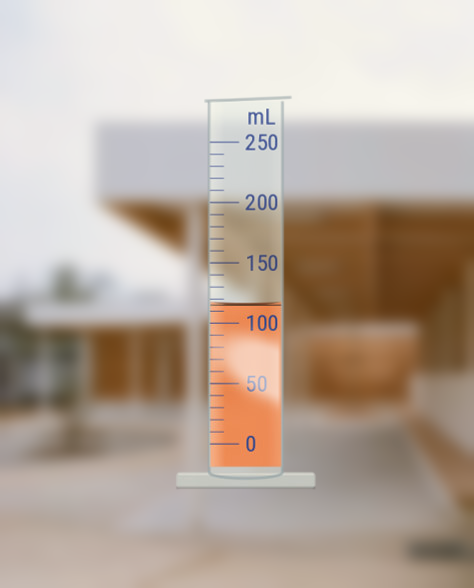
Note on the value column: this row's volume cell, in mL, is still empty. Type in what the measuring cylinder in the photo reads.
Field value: 115 mL
